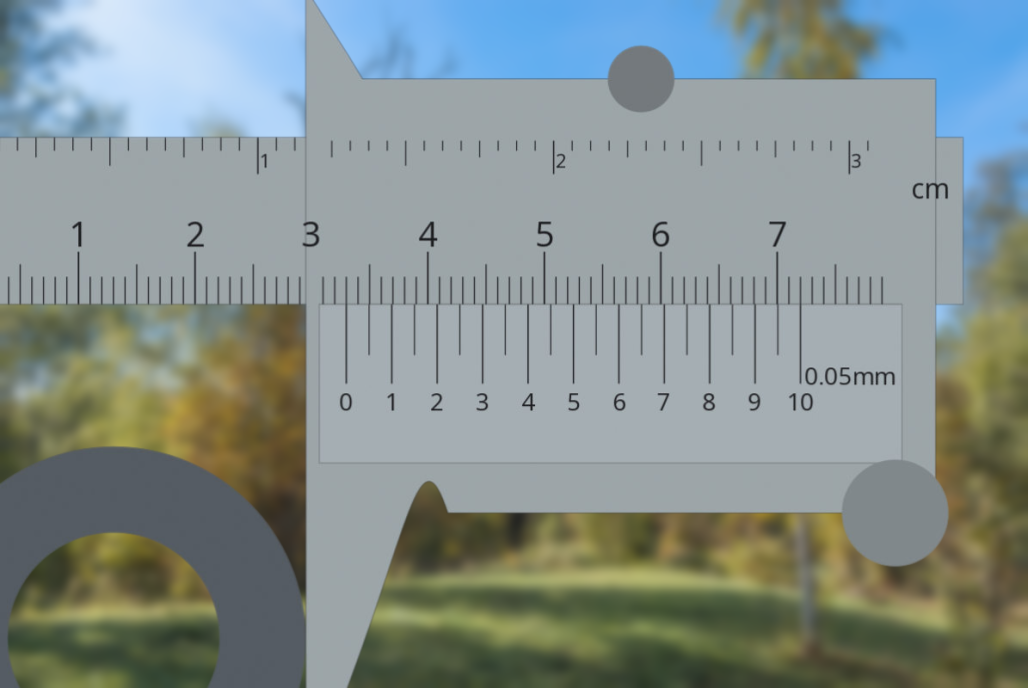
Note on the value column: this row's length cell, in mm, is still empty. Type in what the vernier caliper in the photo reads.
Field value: 33.0 mm
